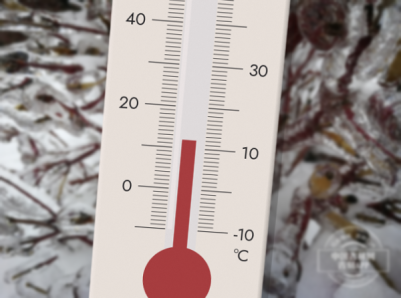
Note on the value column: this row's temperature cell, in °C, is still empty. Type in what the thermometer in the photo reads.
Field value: 12 °C
